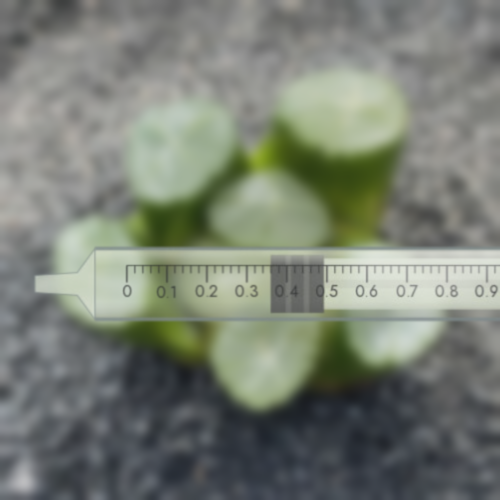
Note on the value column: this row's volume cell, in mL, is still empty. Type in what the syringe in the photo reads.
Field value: 0.36 mL
